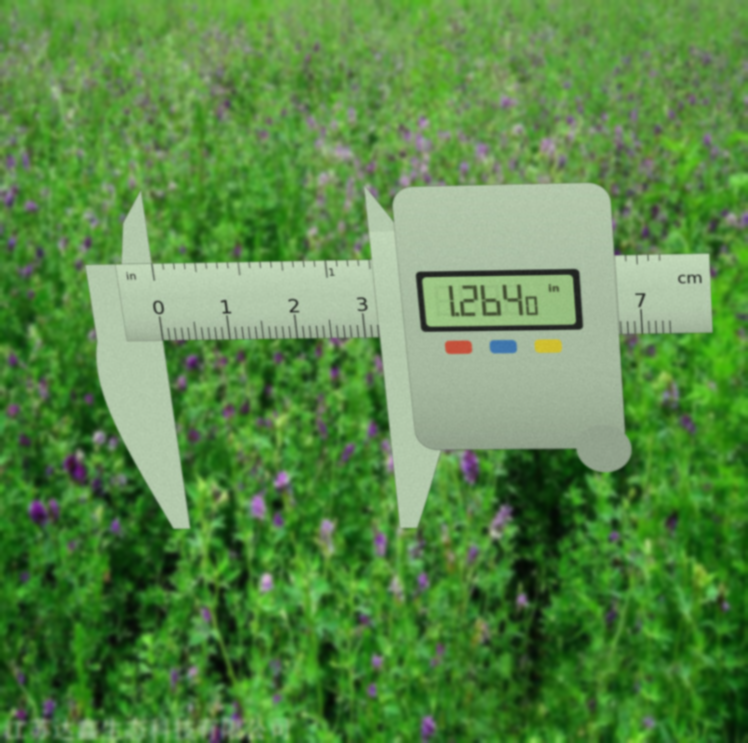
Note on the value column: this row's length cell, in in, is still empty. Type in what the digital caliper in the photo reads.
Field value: 1.2640 in
